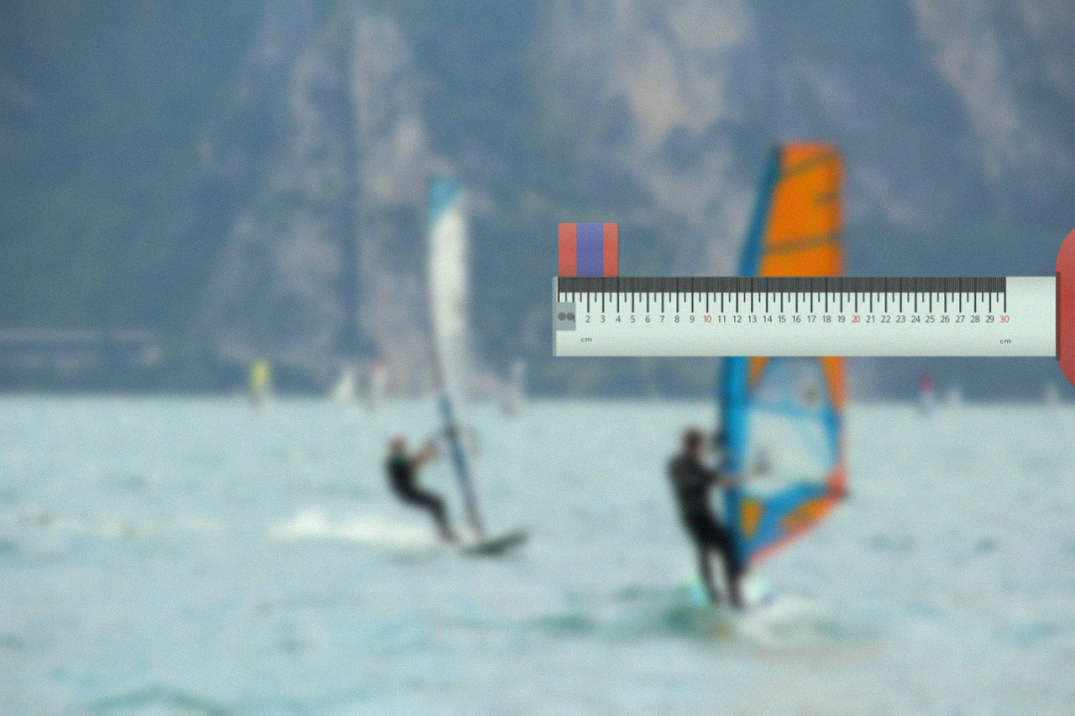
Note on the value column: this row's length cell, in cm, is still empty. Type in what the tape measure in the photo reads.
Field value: 4 cm
